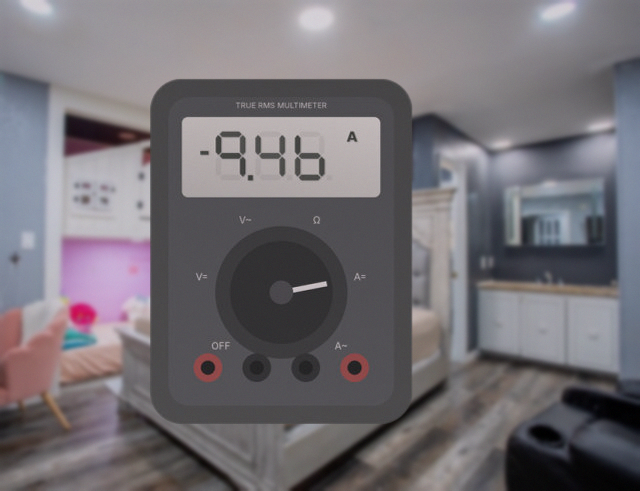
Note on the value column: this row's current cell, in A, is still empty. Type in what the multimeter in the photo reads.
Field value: -9.46 A
